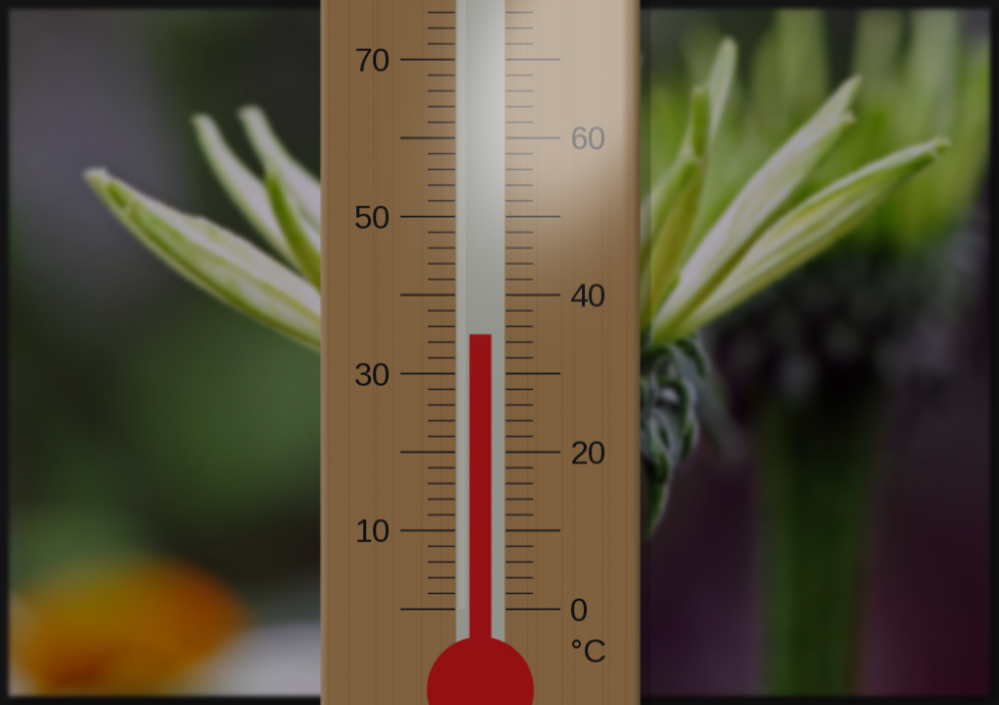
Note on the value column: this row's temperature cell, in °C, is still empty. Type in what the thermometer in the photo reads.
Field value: 35 °C
